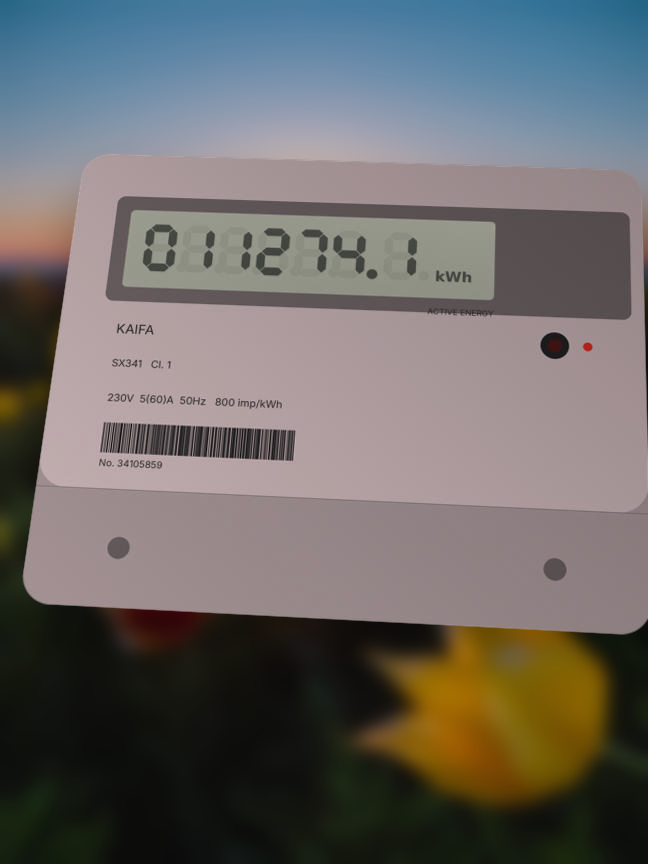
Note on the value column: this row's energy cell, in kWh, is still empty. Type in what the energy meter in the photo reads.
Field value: 11274.1 kWh
